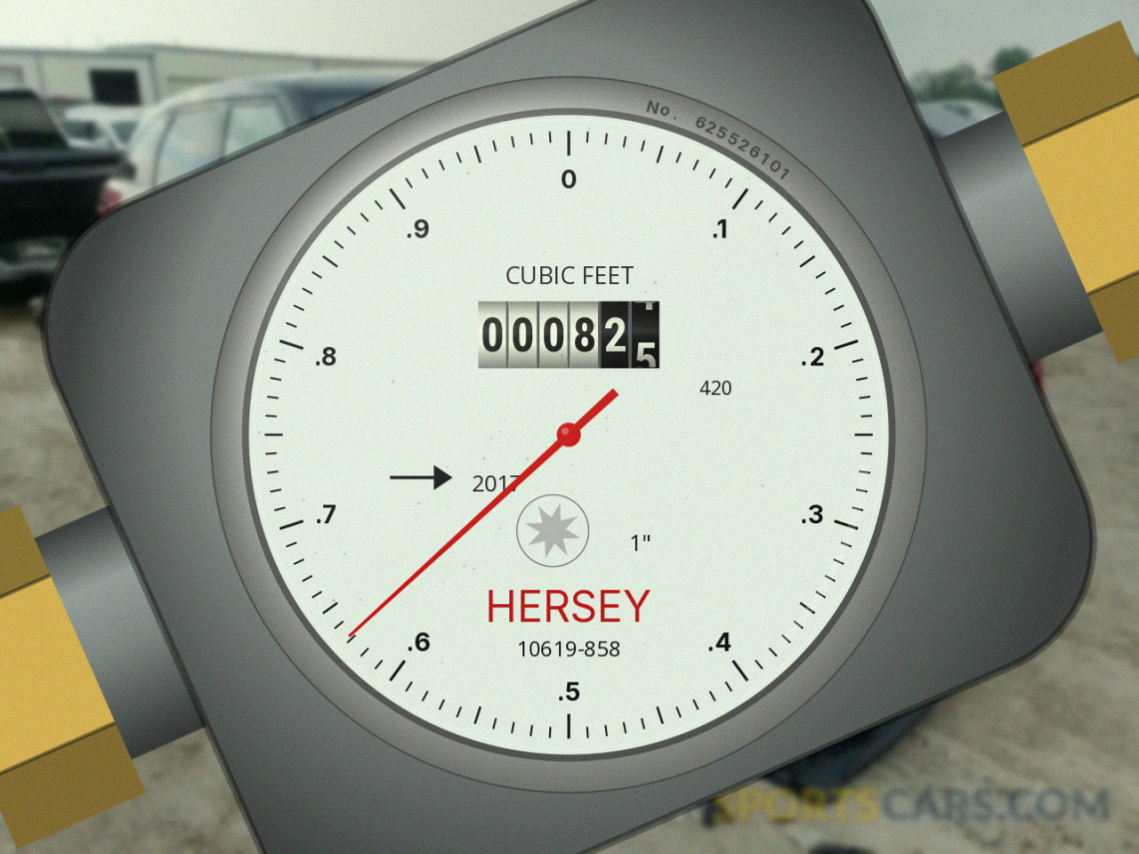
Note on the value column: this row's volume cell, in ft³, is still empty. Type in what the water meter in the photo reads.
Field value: 824.63 ft³
